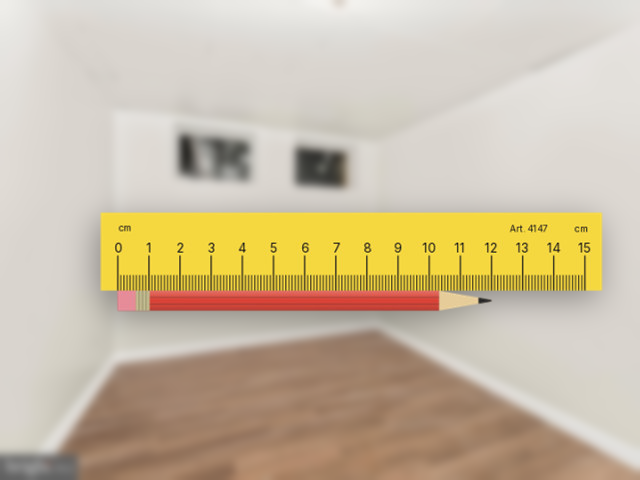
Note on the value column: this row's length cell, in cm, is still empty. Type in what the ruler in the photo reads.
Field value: 12 cm
